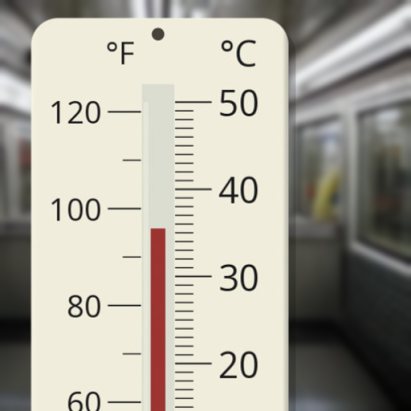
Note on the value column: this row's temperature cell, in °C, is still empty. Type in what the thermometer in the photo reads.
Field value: 35.5 °C
